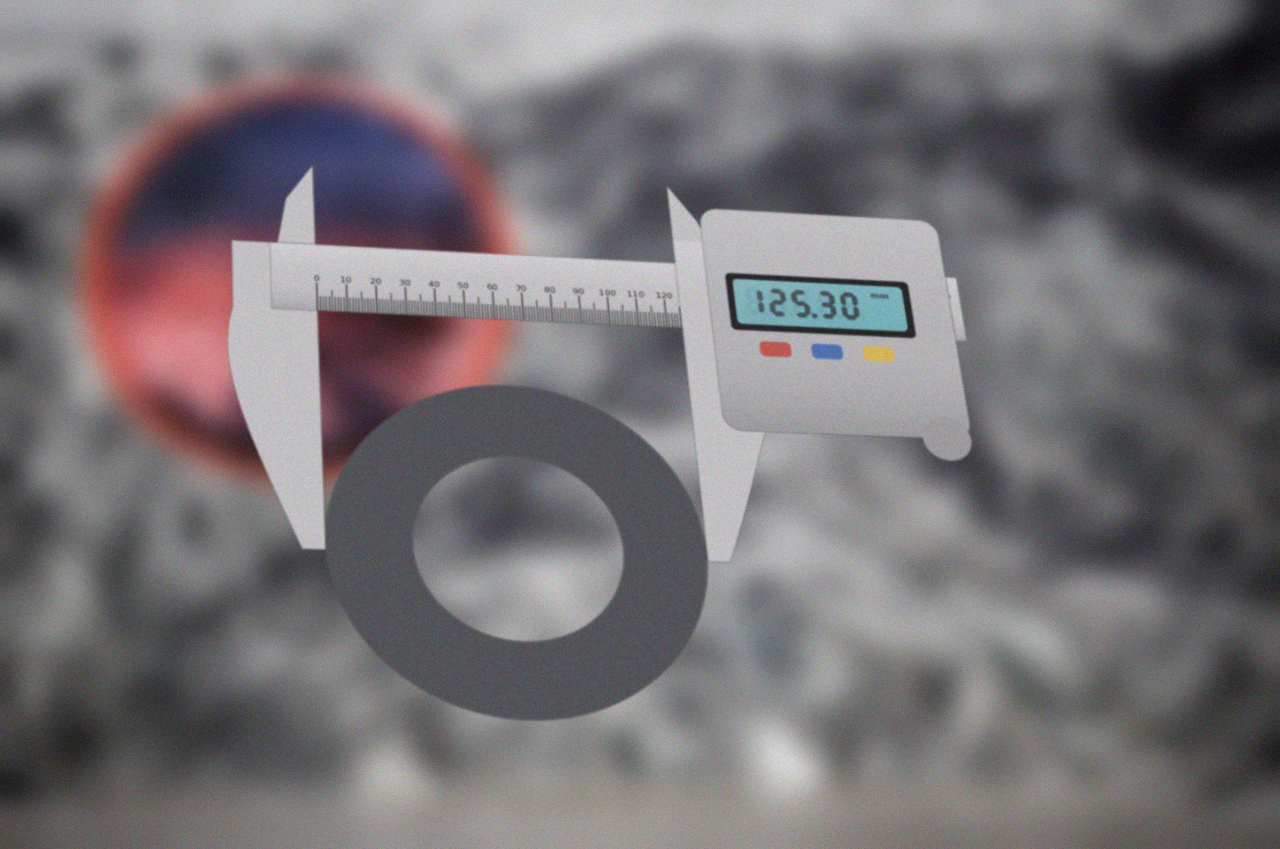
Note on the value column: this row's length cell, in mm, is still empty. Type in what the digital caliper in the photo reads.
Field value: 125.30 mm
